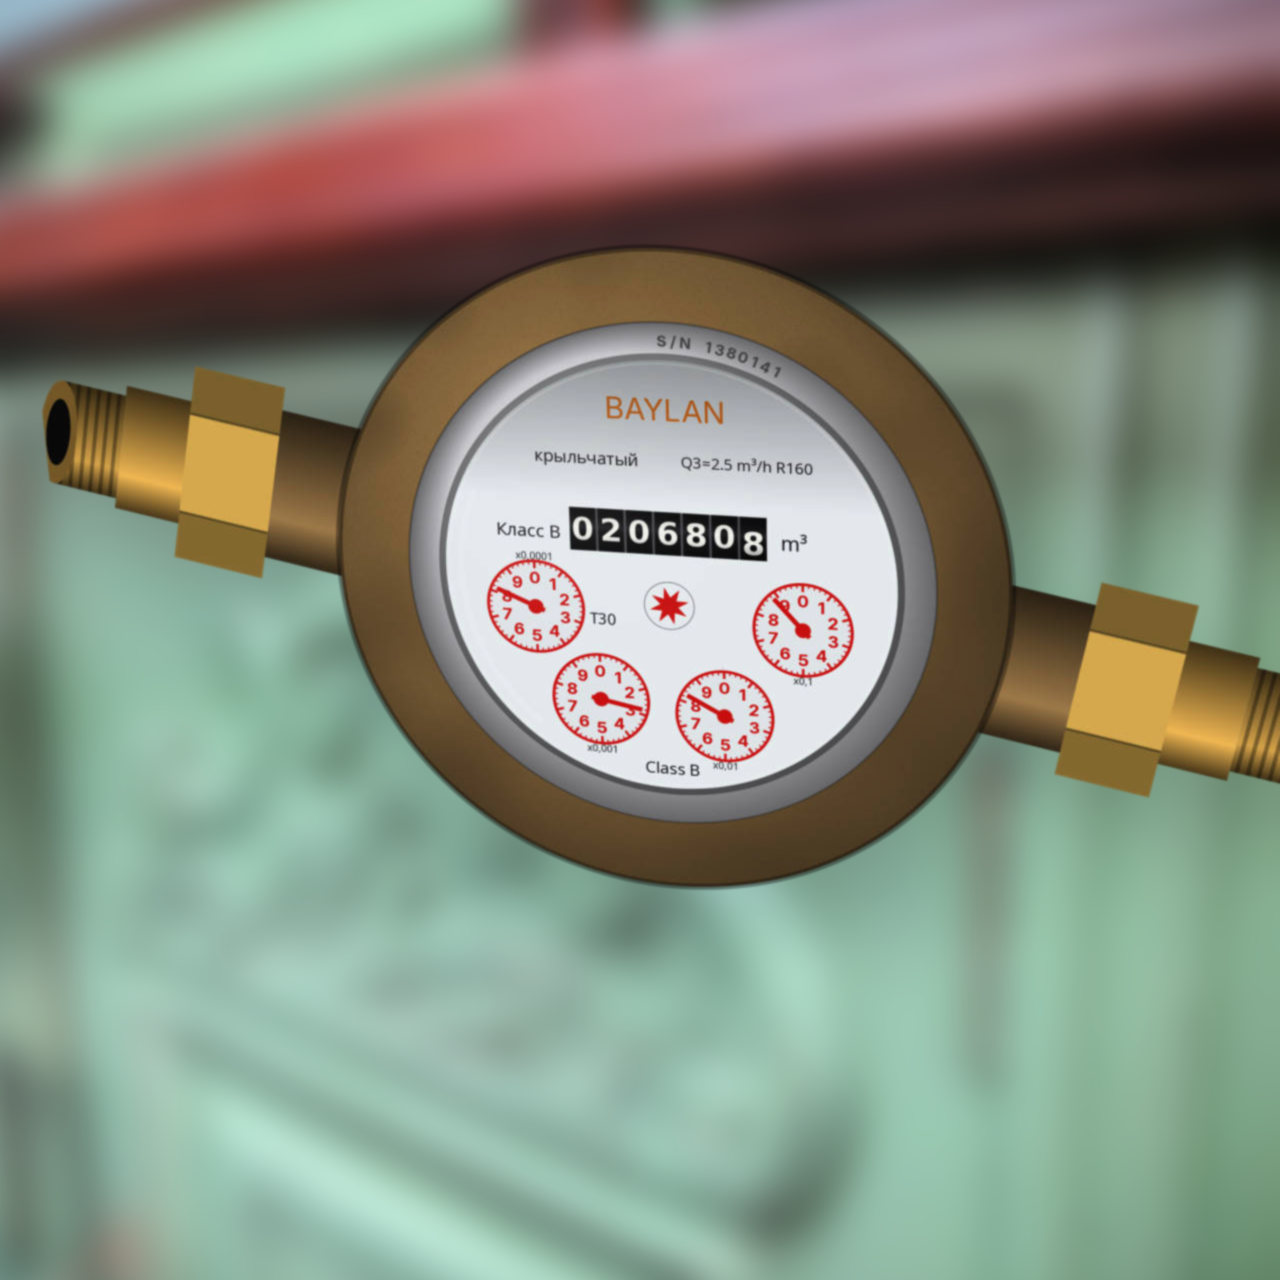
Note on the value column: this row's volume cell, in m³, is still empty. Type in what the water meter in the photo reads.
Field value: 206807.8828 m³
